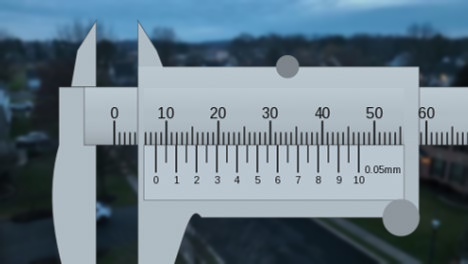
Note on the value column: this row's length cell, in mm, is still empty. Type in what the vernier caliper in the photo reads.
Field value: 8.0 mm
